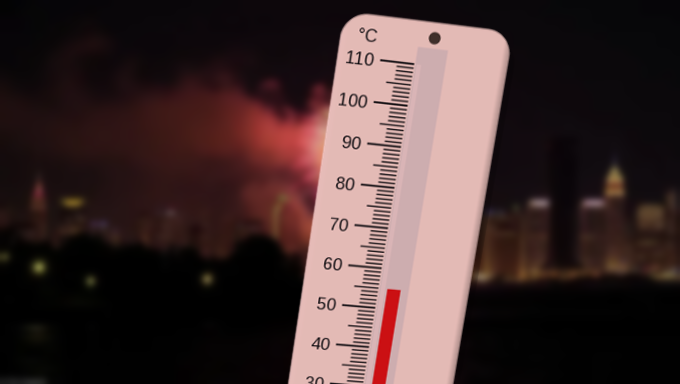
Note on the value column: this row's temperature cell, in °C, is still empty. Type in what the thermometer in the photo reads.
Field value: 55 °C
